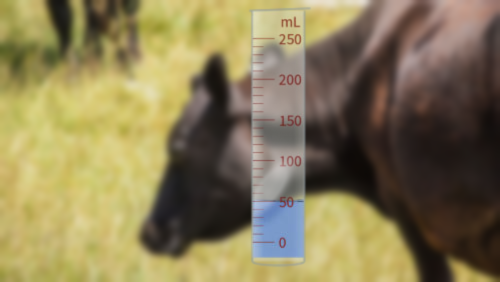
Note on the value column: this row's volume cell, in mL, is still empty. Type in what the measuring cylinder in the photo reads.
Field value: 50 mL
